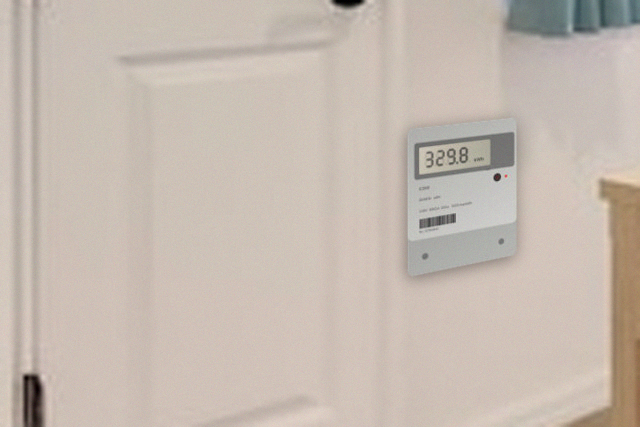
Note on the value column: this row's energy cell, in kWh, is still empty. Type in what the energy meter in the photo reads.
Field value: 329.8 kWh
